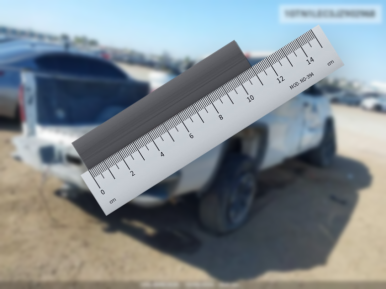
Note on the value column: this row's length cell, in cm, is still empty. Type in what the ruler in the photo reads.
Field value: 11 cm
